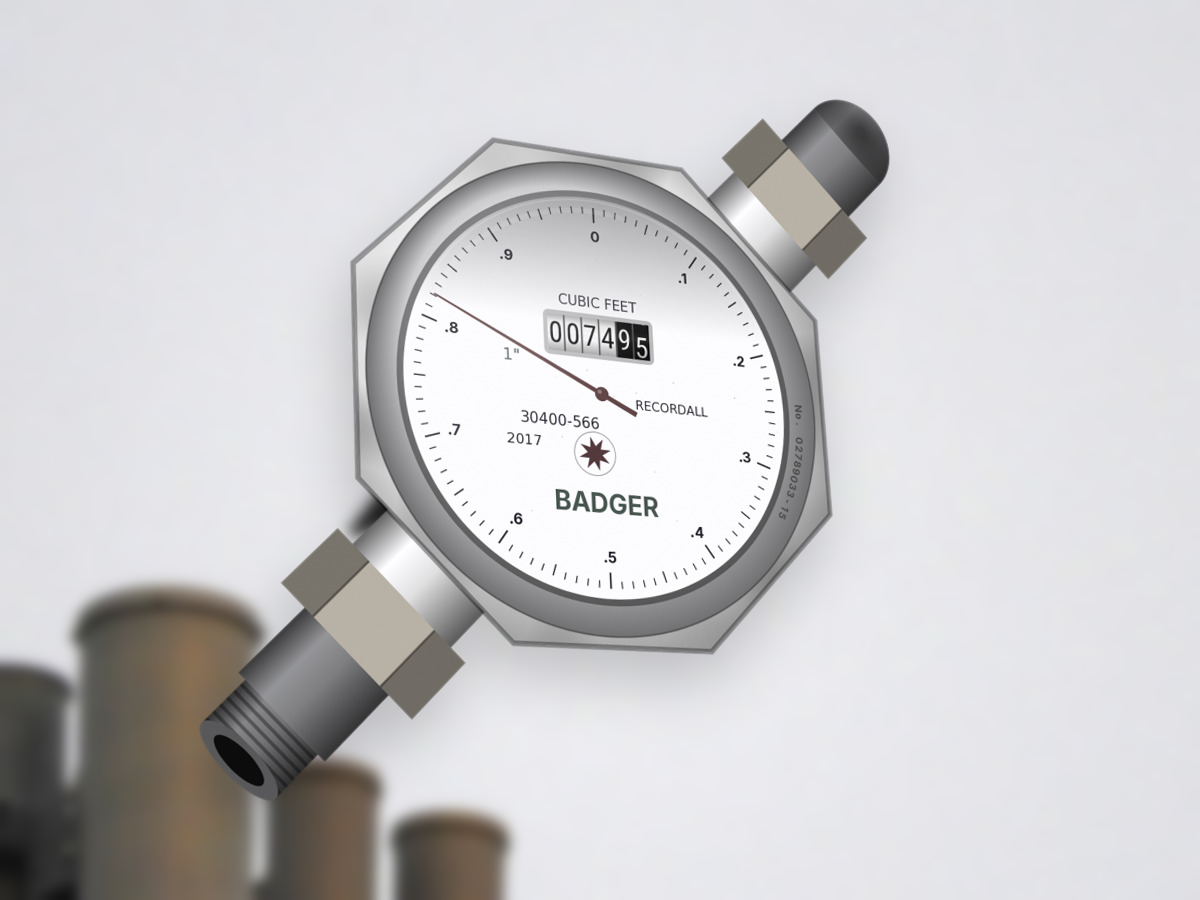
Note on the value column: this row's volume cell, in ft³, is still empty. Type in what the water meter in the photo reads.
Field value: 7494.82 ft³
